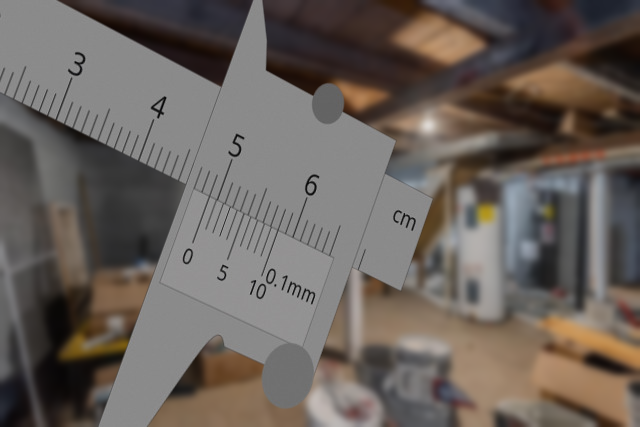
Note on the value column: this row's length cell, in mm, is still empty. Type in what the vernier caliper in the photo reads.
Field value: 49.0 mm
